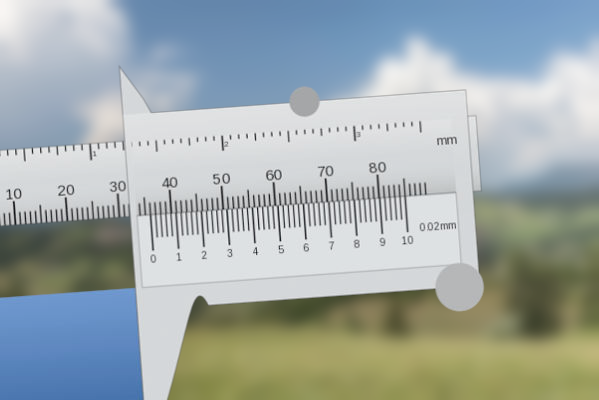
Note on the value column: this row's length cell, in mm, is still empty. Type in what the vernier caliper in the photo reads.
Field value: 36.0 mm
